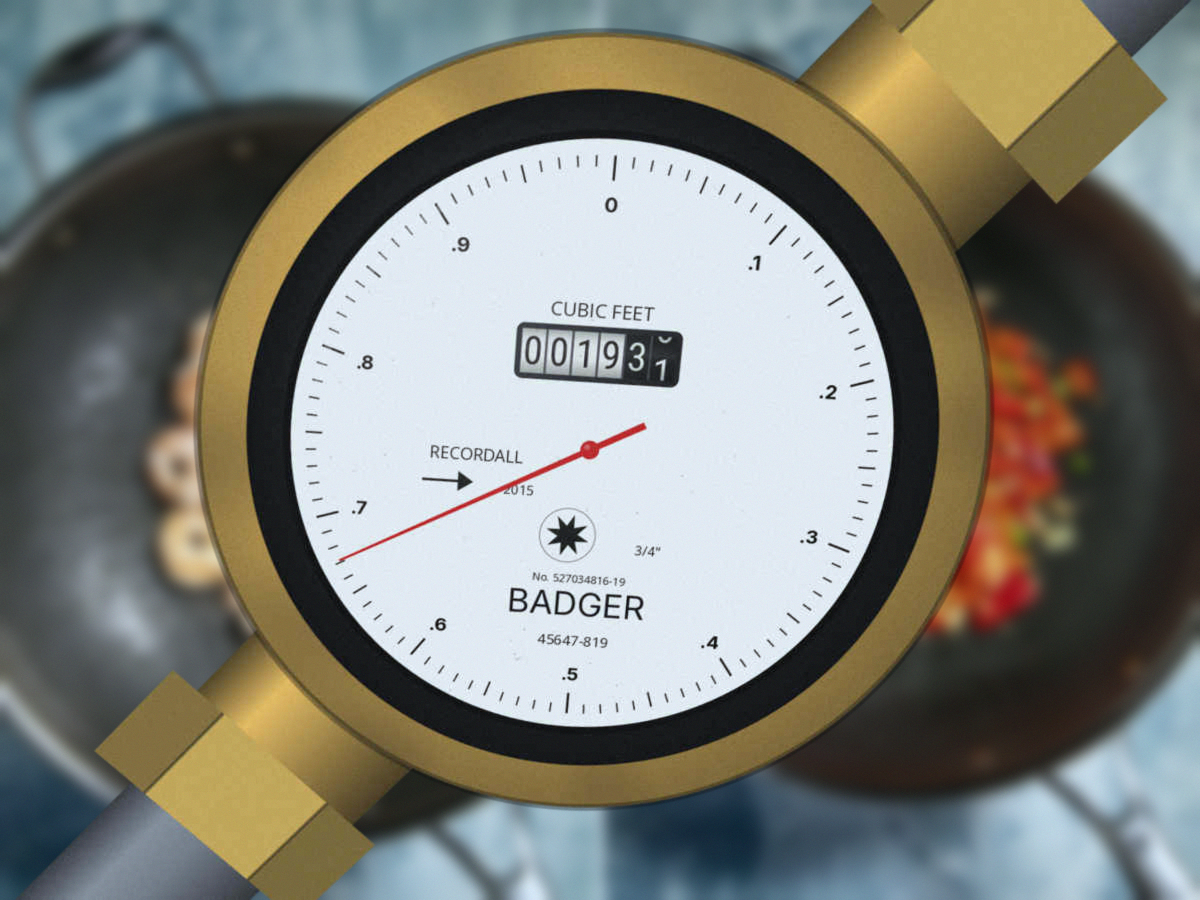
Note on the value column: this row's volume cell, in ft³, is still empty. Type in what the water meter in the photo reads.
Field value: 1930.67 ft³
